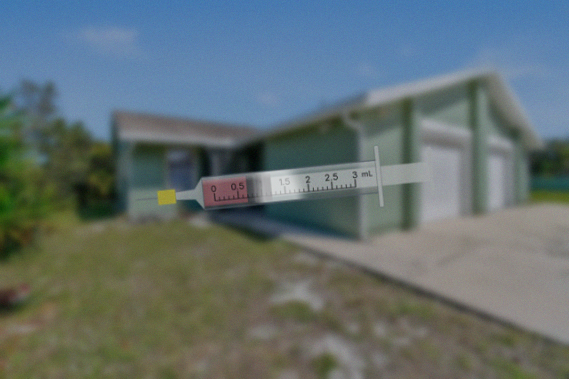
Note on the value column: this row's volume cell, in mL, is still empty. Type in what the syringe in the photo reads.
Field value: 0.7 mL
